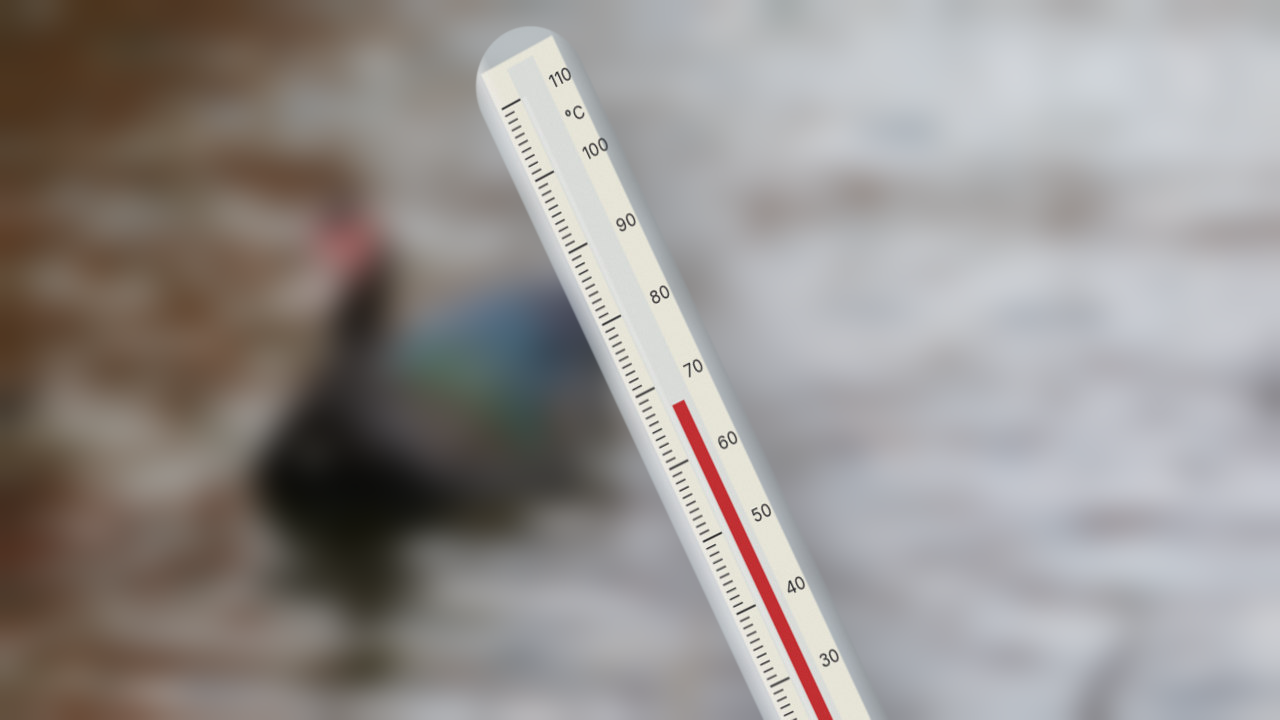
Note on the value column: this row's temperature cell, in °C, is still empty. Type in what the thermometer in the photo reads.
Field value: 67 °C
